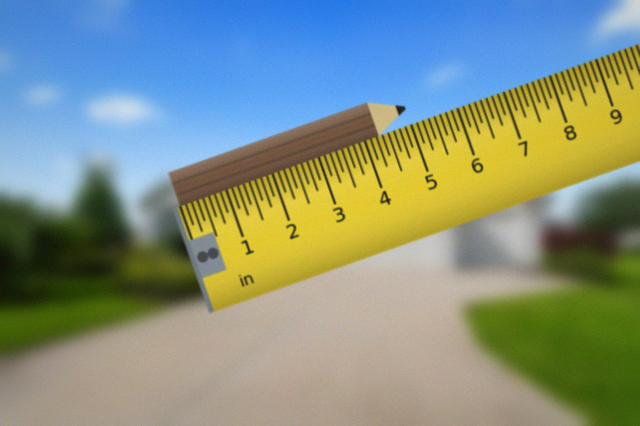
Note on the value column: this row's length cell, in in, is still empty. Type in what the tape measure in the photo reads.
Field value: 5 in
